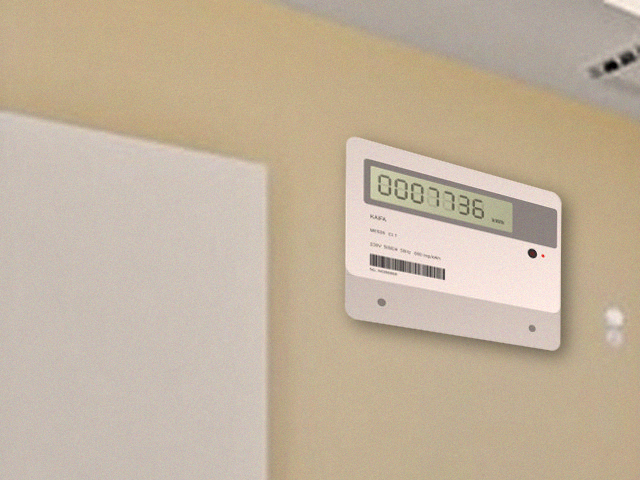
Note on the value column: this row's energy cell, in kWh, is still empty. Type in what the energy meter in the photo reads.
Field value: 7736 kWh
